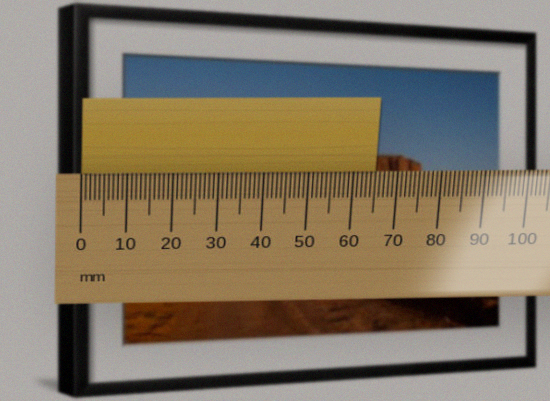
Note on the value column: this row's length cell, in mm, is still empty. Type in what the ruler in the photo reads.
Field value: 65 mm
